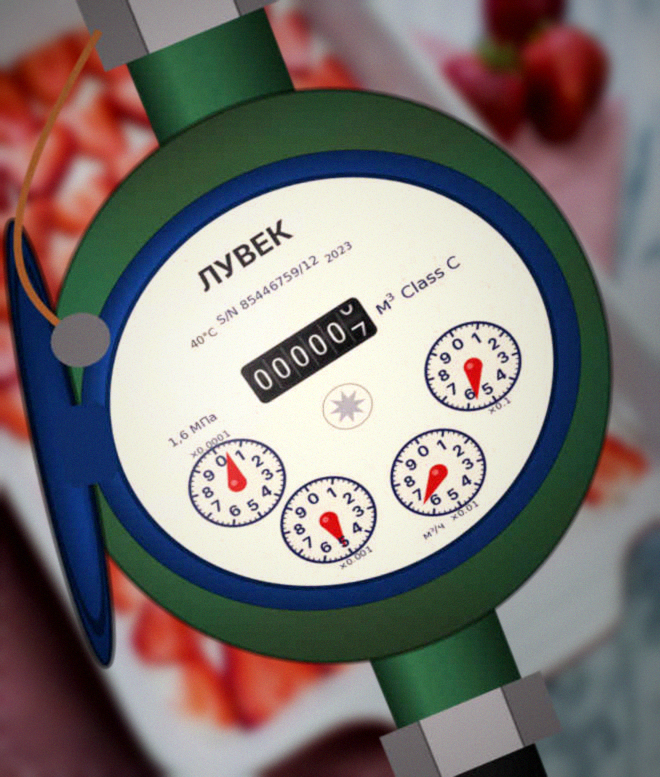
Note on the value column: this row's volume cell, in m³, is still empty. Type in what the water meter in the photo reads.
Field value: 6.5650 m³
